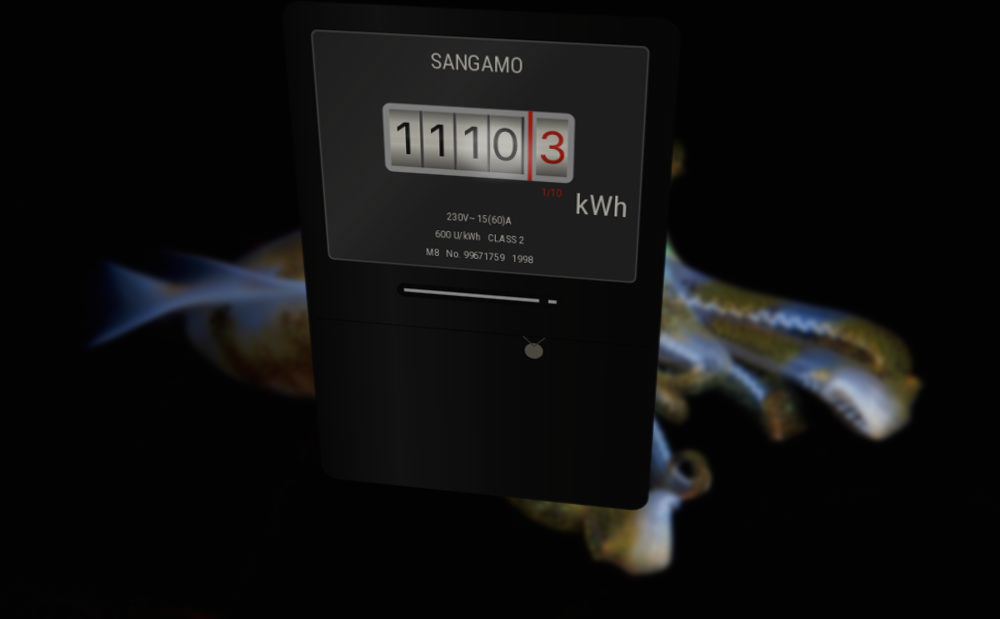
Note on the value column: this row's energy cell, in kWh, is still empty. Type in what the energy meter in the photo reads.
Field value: 1110.3 kWh
